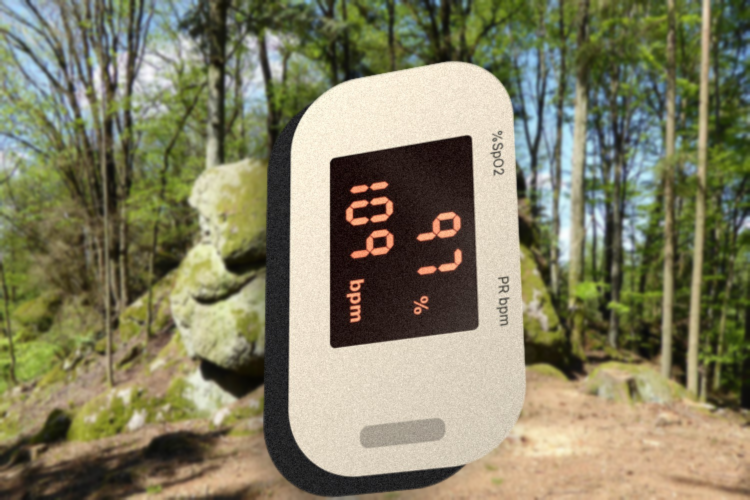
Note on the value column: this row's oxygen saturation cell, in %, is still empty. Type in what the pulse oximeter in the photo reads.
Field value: 97 %
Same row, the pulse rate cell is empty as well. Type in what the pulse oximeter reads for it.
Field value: 109 bpm
